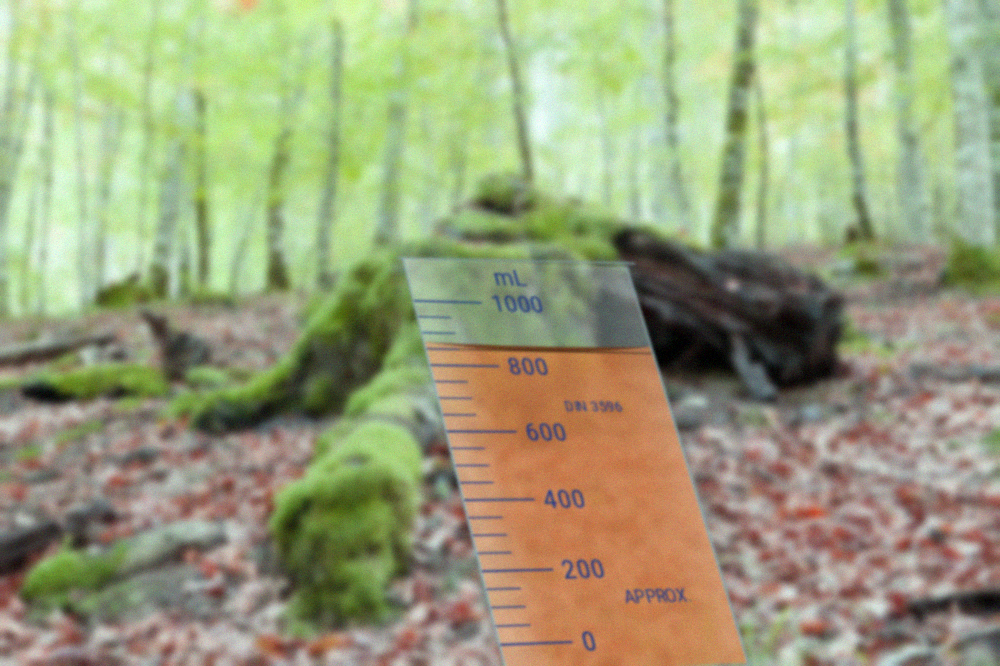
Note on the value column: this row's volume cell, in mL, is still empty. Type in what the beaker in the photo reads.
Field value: 850 mL
